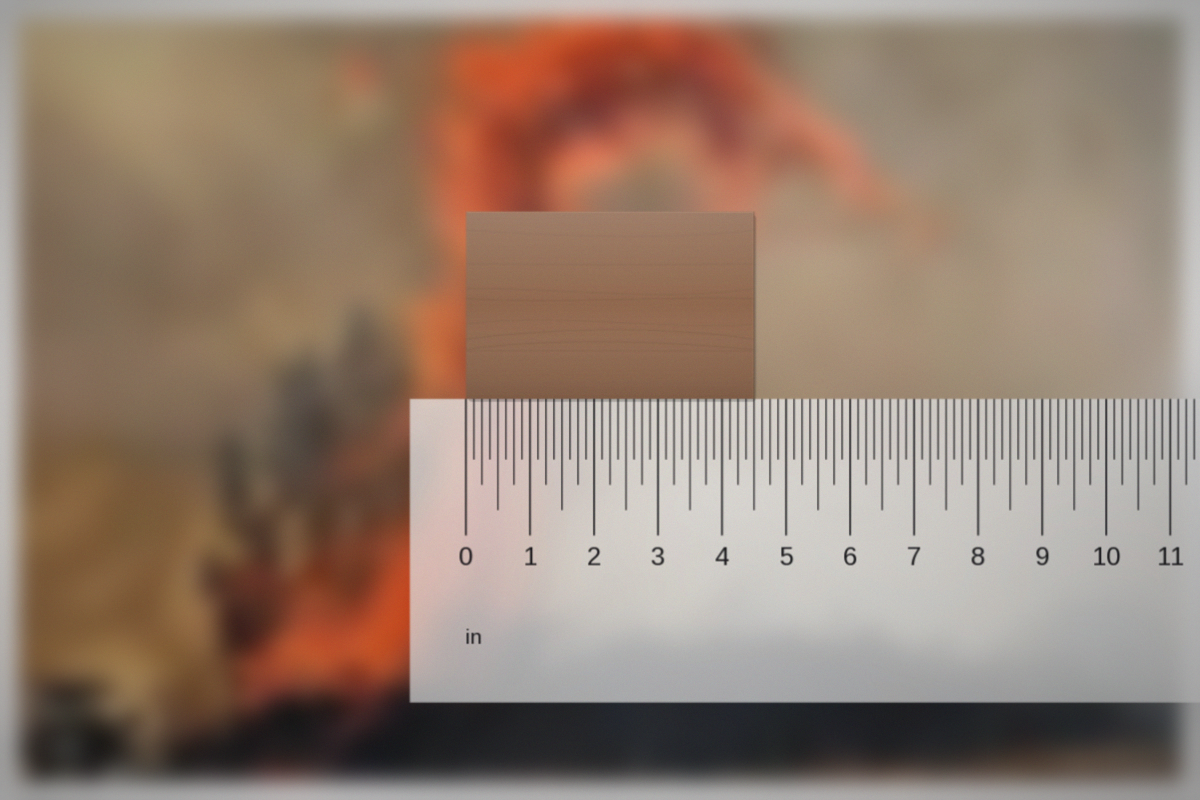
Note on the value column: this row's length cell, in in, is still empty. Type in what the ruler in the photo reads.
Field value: 4.5 in
